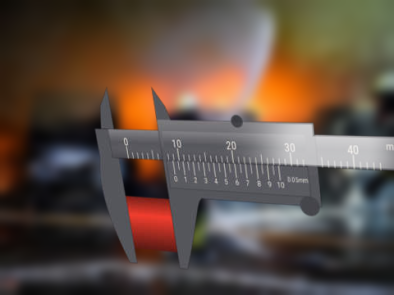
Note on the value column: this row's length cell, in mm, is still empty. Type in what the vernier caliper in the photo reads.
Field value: 8.8 mm
